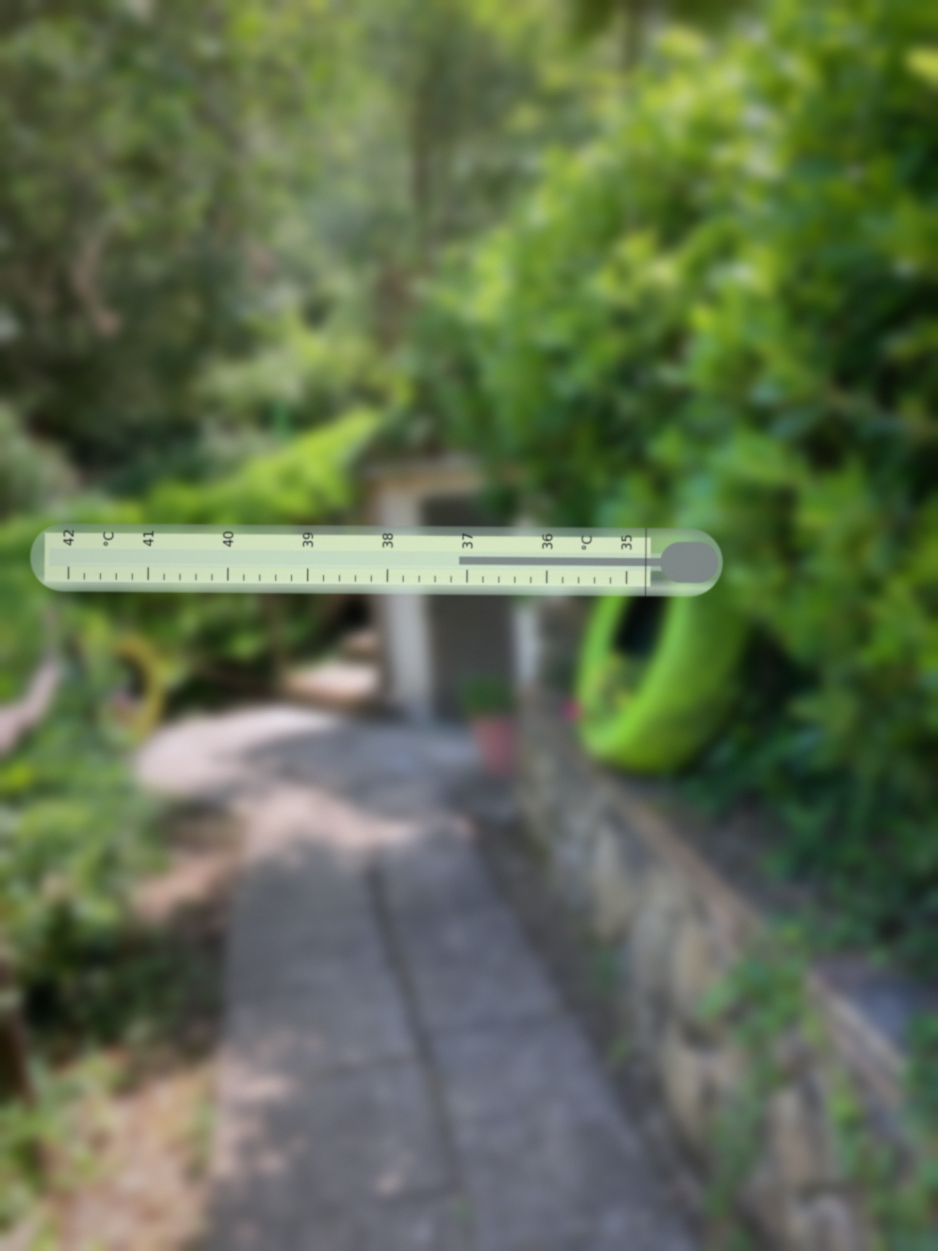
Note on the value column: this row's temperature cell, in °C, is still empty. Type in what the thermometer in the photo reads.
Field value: 37.1 °C
